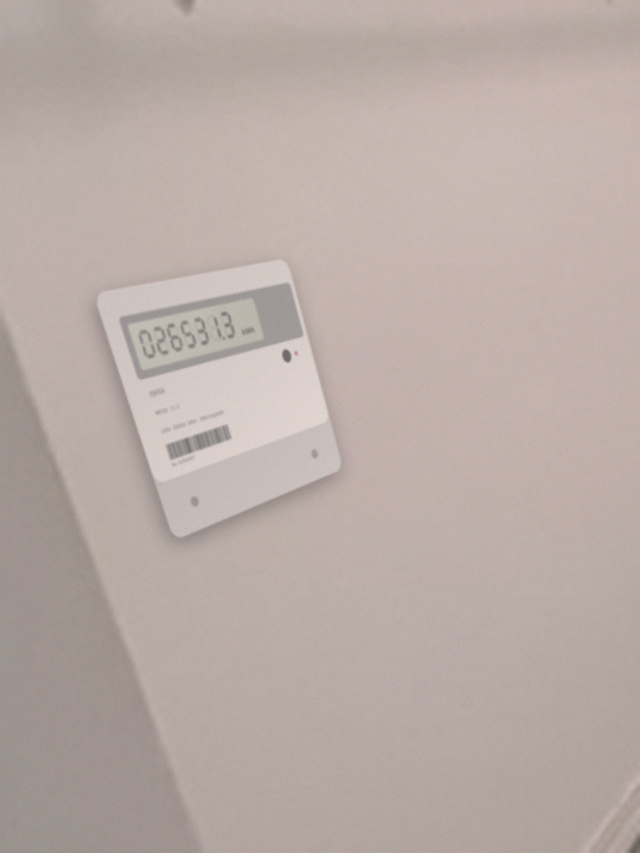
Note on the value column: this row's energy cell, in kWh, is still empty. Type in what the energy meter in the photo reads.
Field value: 26531.3 kWh
